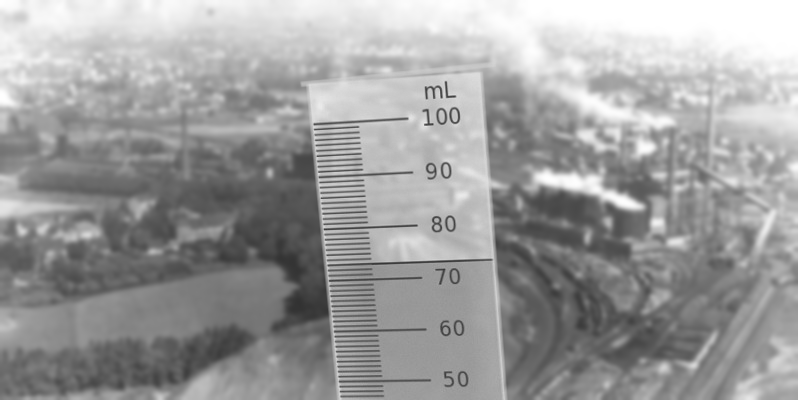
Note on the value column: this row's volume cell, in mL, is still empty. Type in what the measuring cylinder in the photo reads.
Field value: 73 mL
